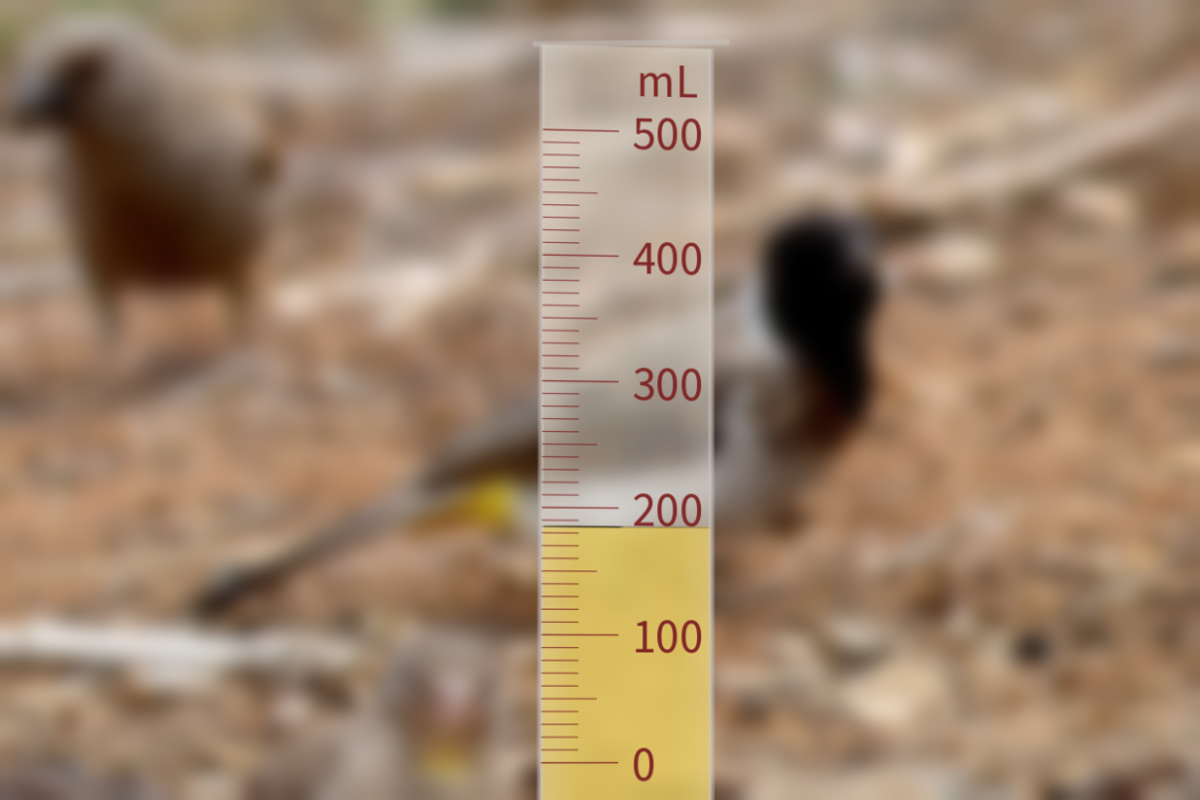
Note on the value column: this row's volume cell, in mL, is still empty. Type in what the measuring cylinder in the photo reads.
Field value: 185 mL
